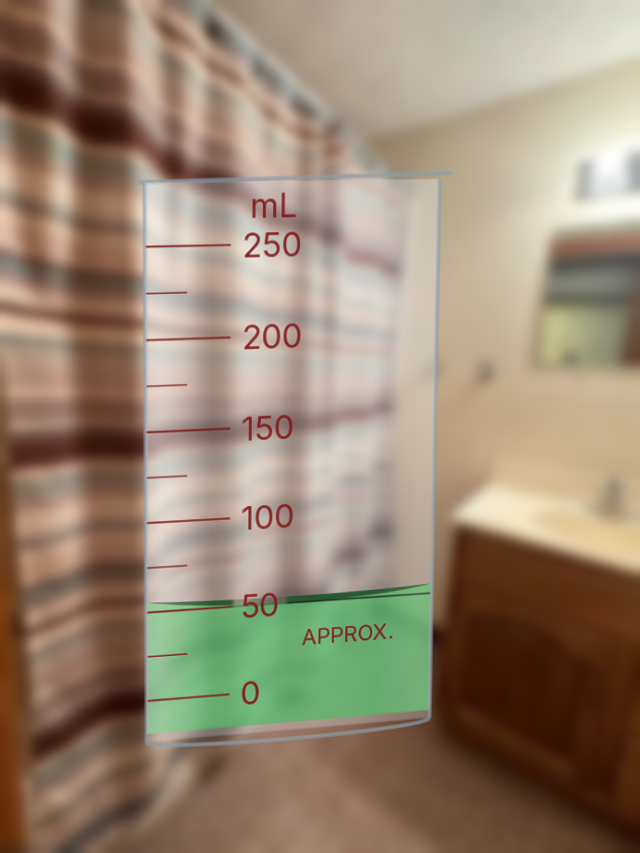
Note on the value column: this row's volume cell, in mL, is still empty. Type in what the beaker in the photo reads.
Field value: 50 mL
